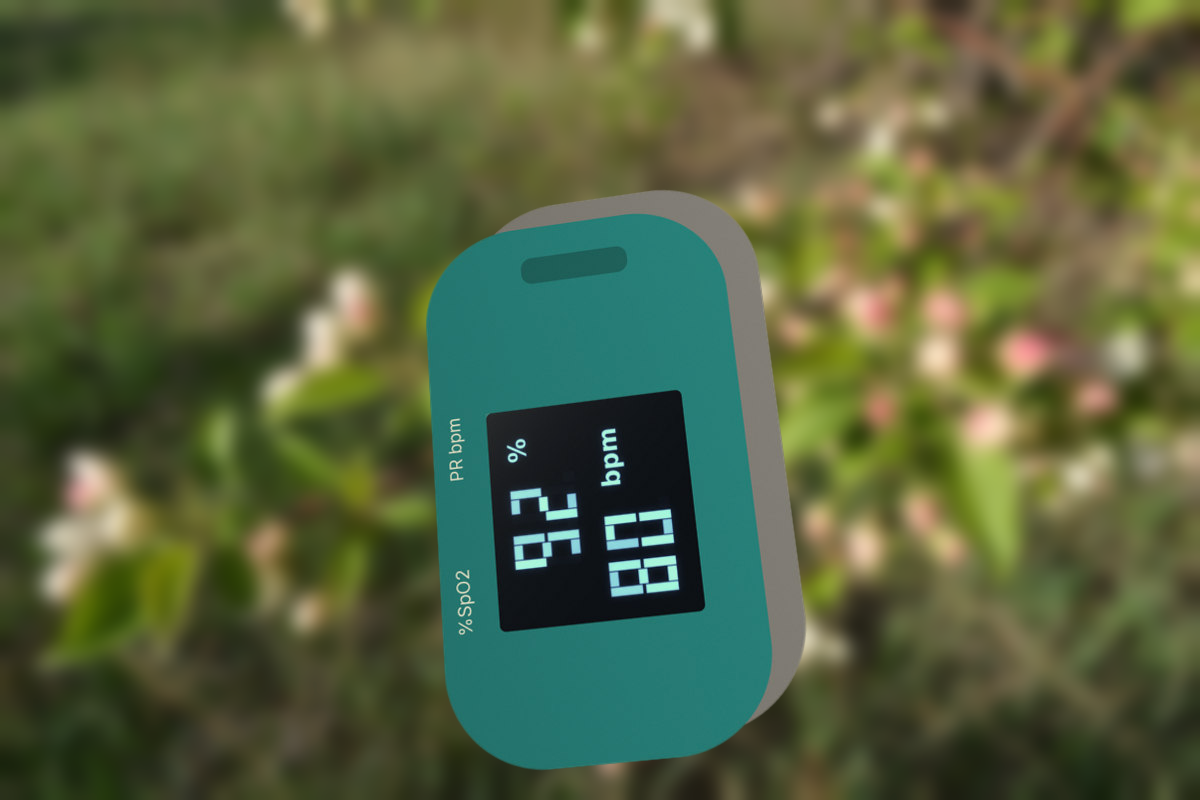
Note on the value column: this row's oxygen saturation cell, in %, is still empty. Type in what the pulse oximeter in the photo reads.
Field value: 92 %
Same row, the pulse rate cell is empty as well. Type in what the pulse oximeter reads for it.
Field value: 80 bpm
